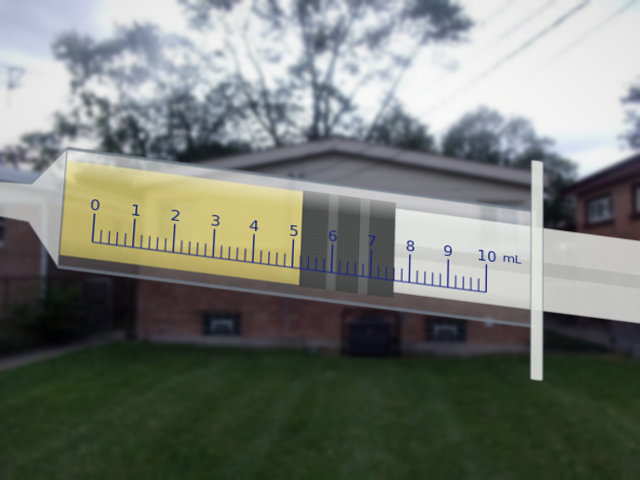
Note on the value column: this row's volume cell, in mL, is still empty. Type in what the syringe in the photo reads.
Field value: 5.2 mL
